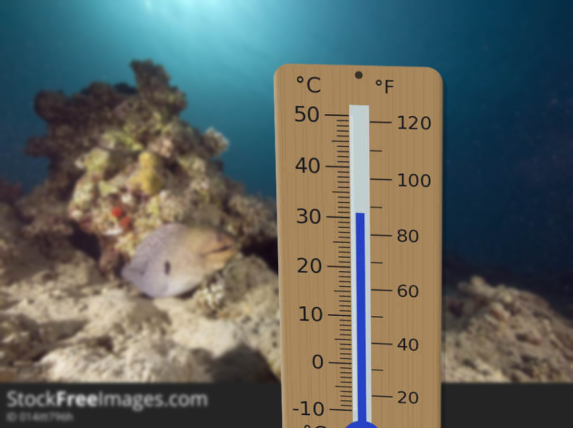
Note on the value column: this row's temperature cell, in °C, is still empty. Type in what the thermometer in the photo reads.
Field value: 31 °C
